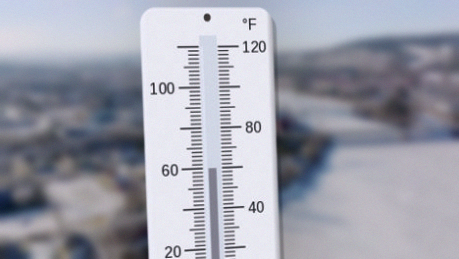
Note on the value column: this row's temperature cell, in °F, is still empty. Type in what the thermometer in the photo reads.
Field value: 60 °F
